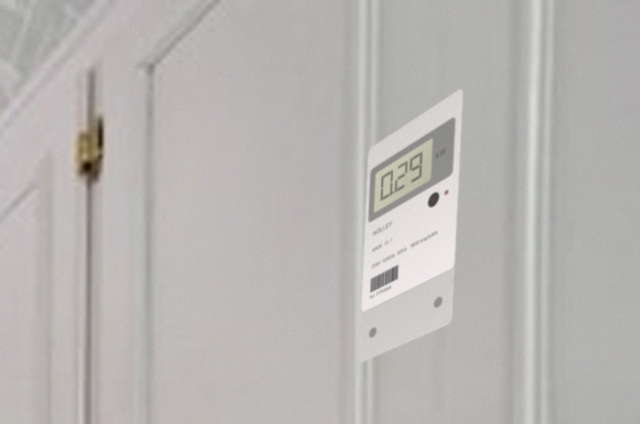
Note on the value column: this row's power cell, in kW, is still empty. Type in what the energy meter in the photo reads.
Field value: 0.29 kW
